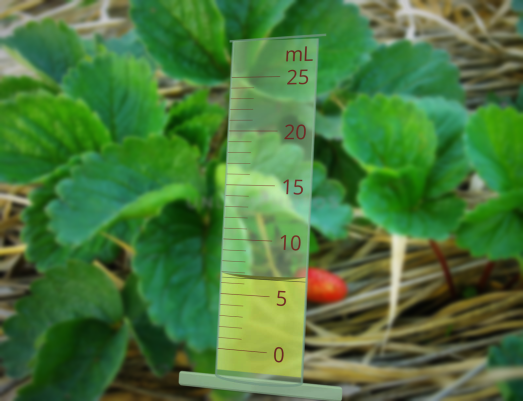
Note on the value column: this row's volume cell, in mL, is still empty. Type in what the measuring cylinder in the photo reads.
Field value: 6.5 mL
